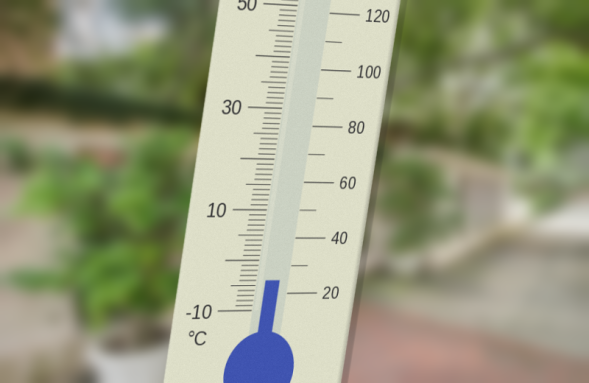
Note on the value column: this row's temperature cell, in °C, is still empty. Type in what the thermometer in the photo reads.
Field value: -4 °C
